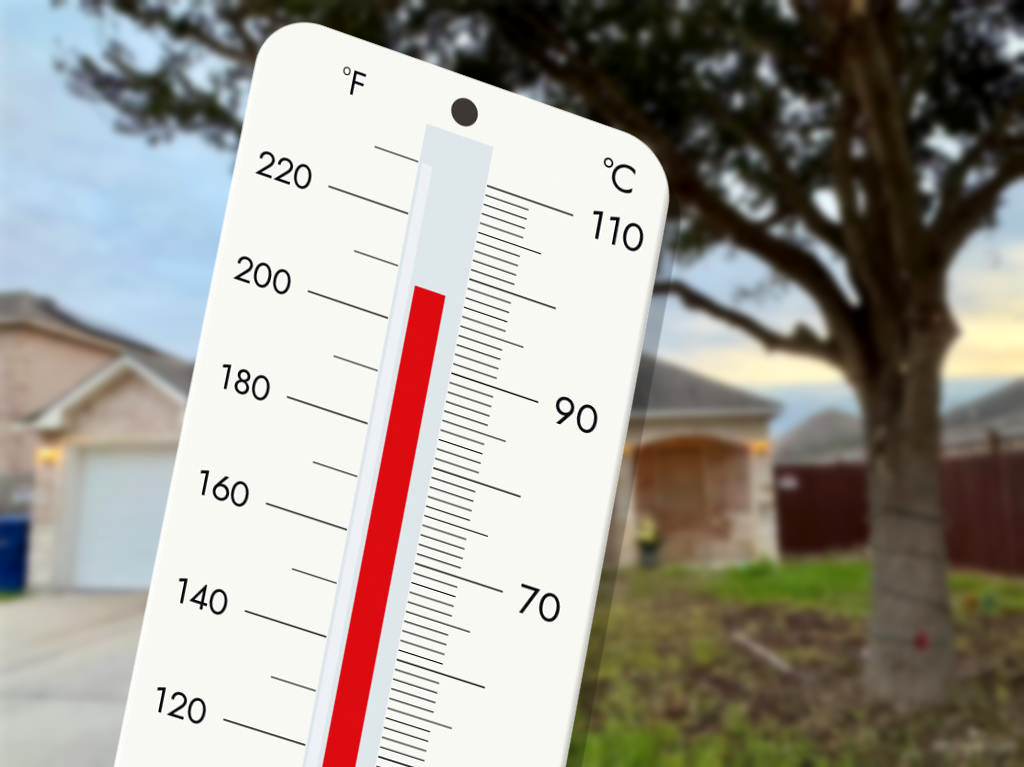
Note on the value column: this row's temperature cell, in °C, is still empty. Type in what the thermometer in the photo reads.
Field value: 97.5 °C
